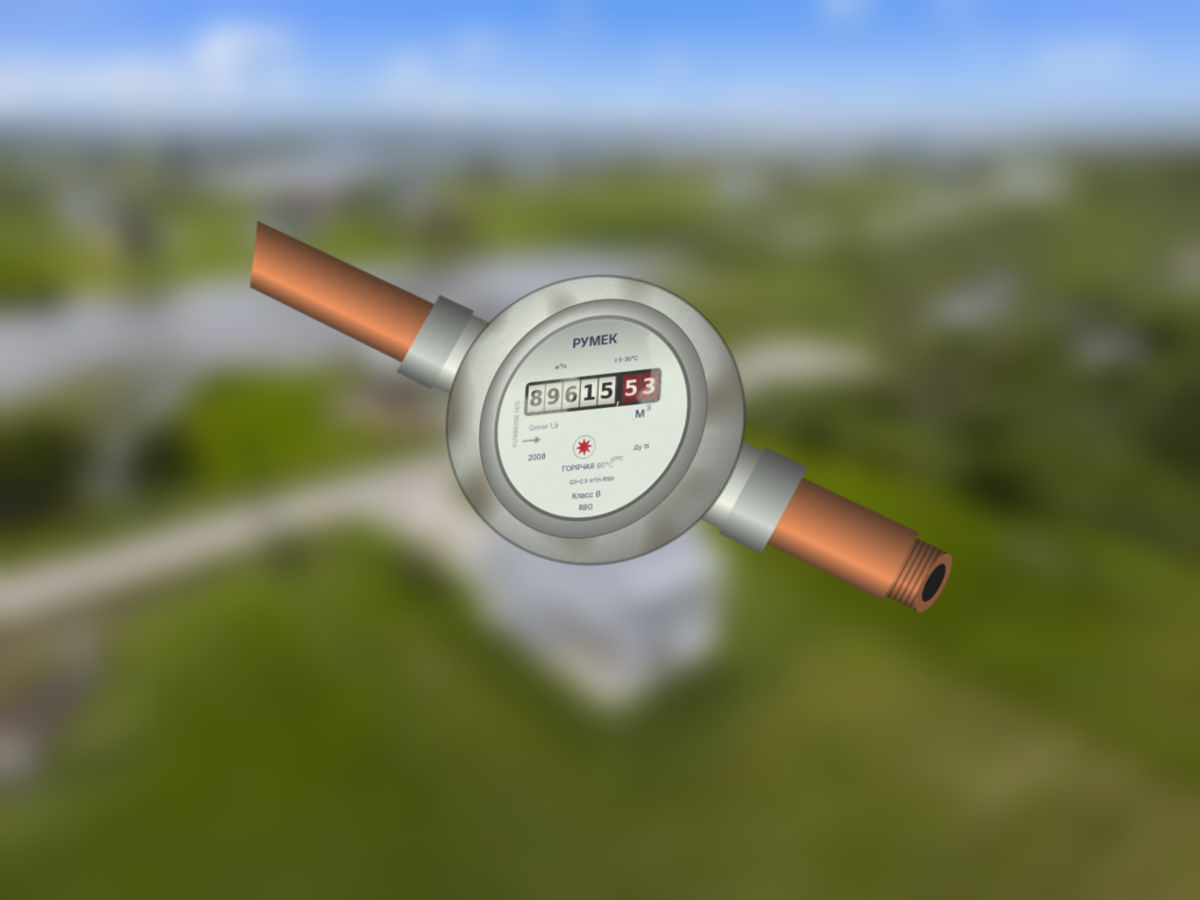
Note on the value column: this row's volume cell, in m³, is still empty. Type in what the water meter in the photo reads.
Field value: 89615.53 m³
